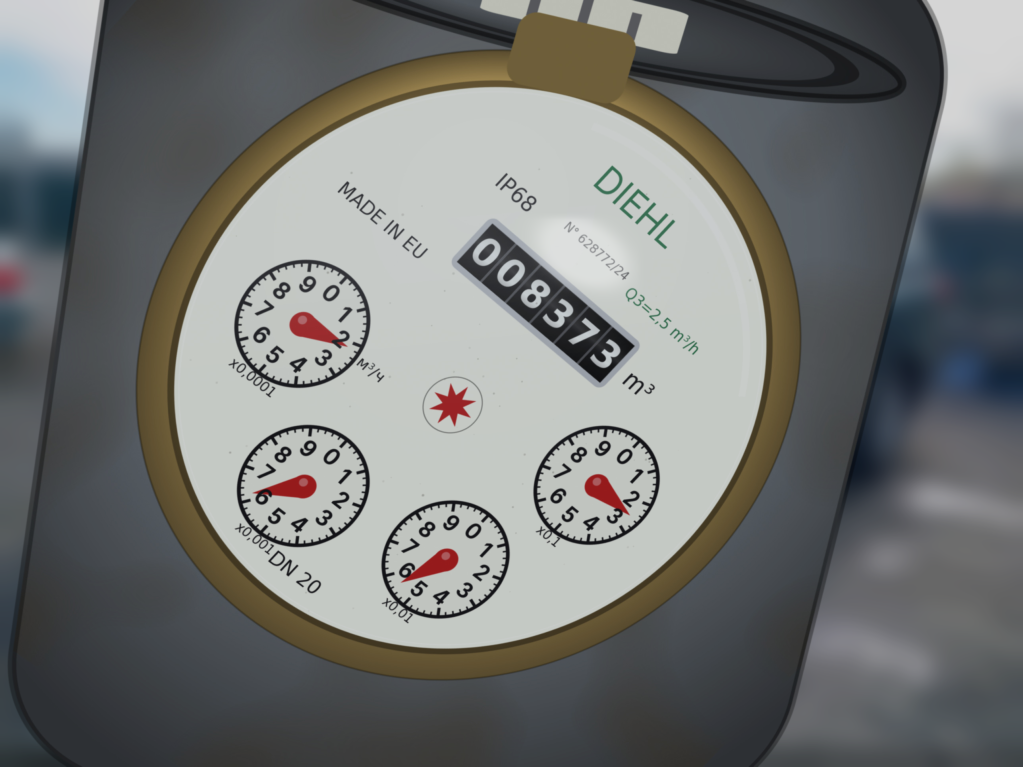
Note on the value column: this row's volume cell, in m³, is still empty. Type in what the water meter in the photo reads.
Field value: 8373.2562 m³
